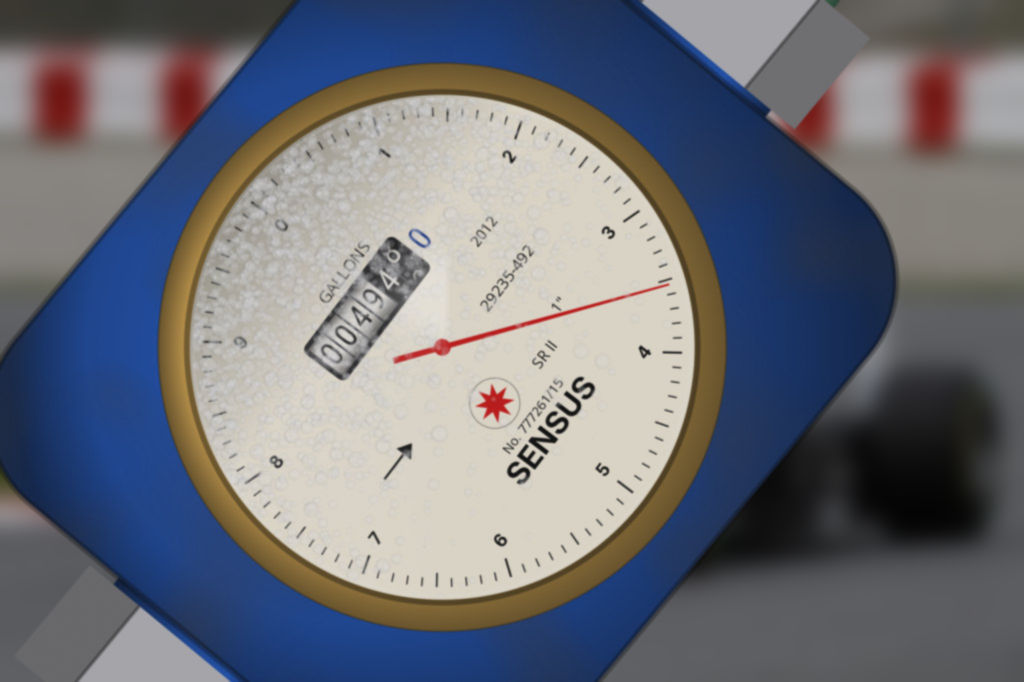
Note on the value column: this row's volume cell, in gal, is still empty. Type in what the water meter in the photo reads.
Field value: 49483.5 gal
